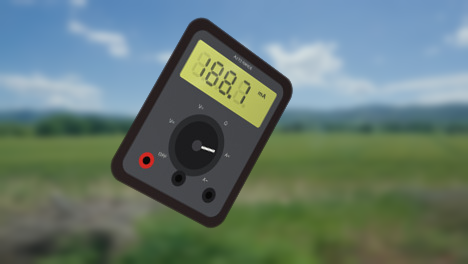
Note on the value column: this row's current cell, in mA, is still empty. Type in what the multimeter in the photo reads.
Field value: 188.7 mA
